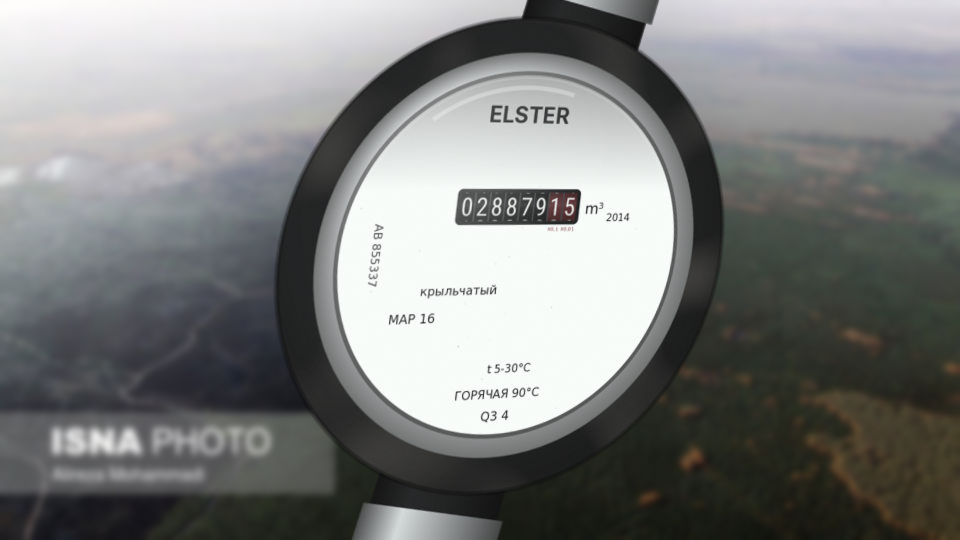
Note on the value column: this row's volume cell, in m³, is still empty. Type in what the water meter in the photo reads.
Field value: 28879.15 m³
